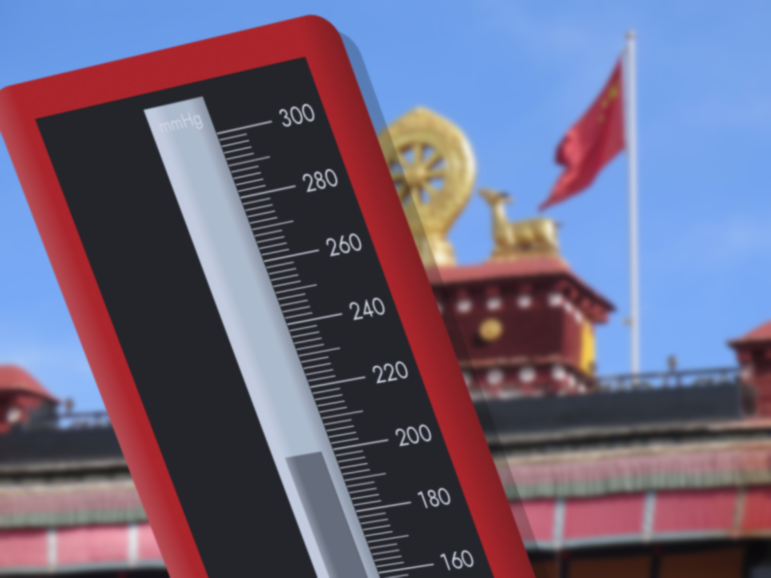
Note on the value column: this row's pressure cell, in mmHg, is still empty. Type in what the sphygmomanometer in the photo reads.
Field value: 200 mmHg
